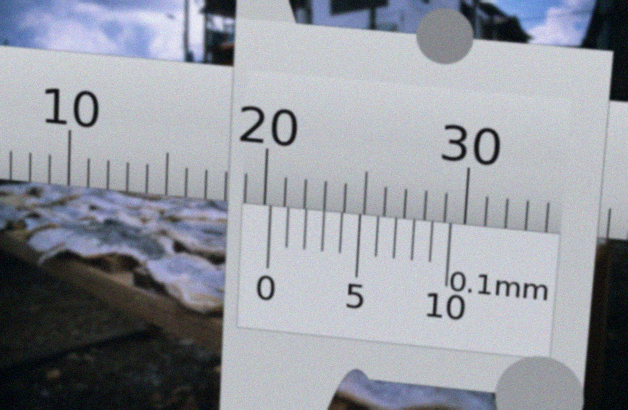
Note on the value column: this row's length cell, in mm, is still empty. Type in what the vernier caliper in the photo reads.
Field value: 20.3 mm
